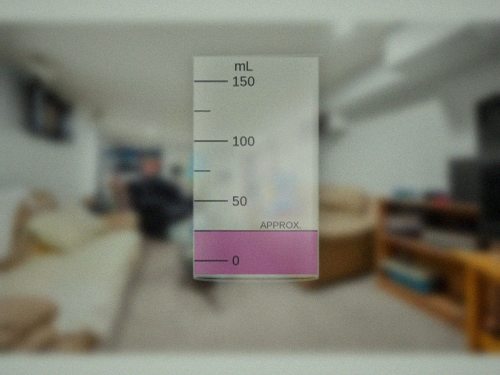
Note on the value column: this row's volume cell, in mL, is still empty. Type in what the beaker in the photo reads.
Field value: 25 mL
